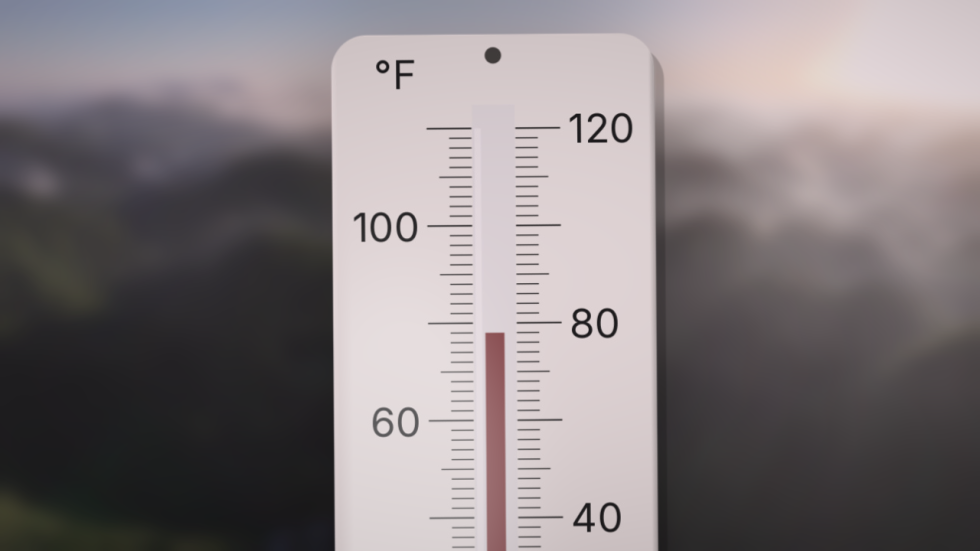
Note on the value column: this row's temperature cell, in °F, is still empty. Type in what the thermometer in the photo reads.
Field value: 78 °F
